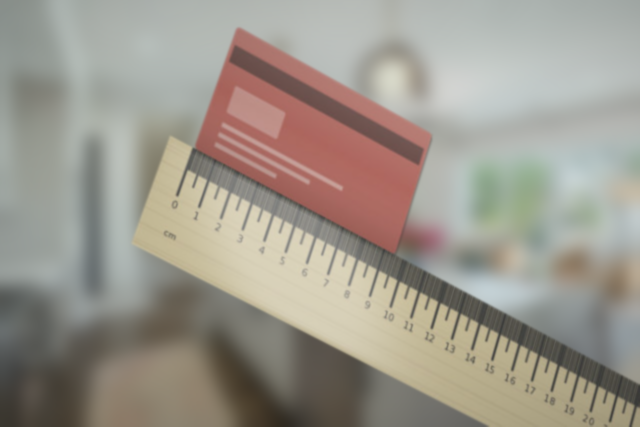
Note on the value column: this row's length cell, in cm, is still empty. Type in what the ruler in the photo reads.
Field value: 9.5 cm
